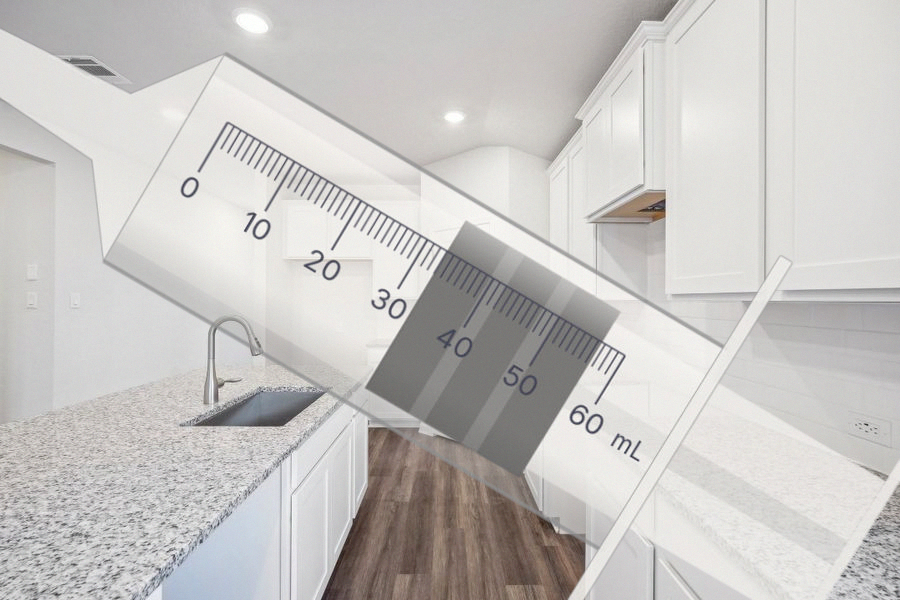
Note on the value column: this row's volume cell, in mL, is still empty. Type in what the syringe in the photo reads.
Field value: 33 mL
